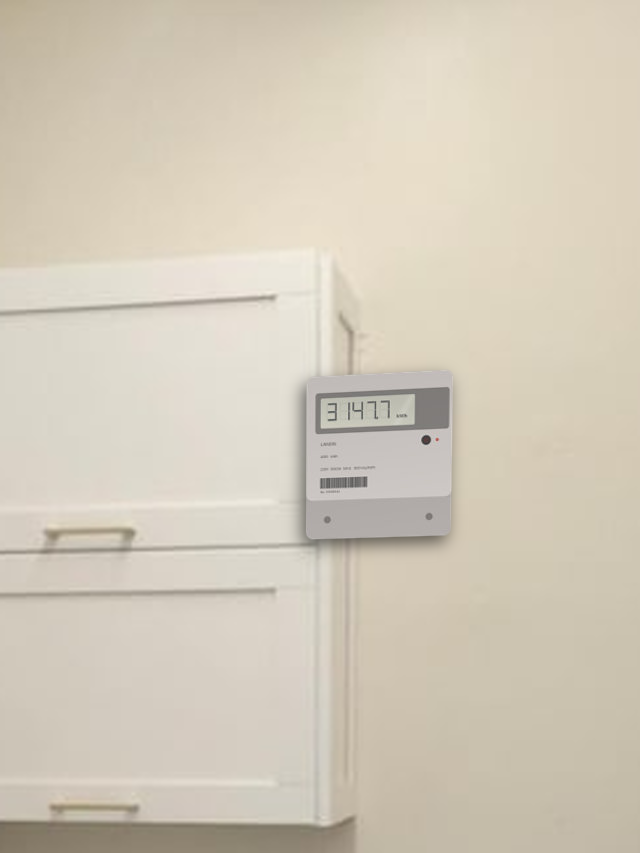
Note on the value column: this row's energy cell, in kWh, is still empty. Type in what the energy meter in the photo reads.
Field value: 3147.7 kWh
